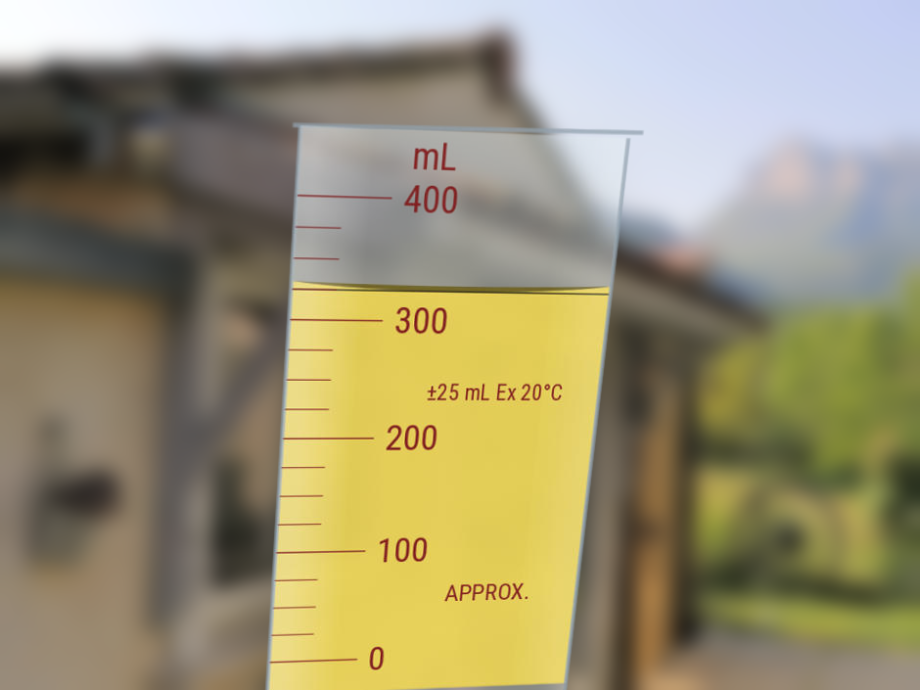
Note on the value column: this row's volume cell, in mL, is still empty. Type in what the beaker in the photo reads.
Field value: 325 mL
